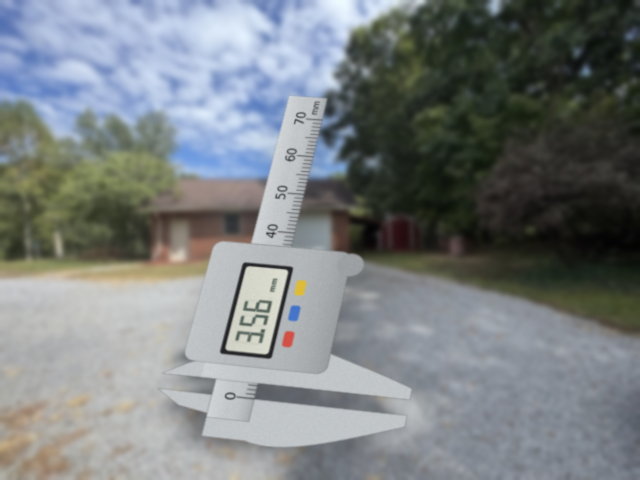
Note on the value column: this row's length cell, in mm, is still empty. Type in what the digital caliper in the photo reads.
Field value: 3.56 mm
